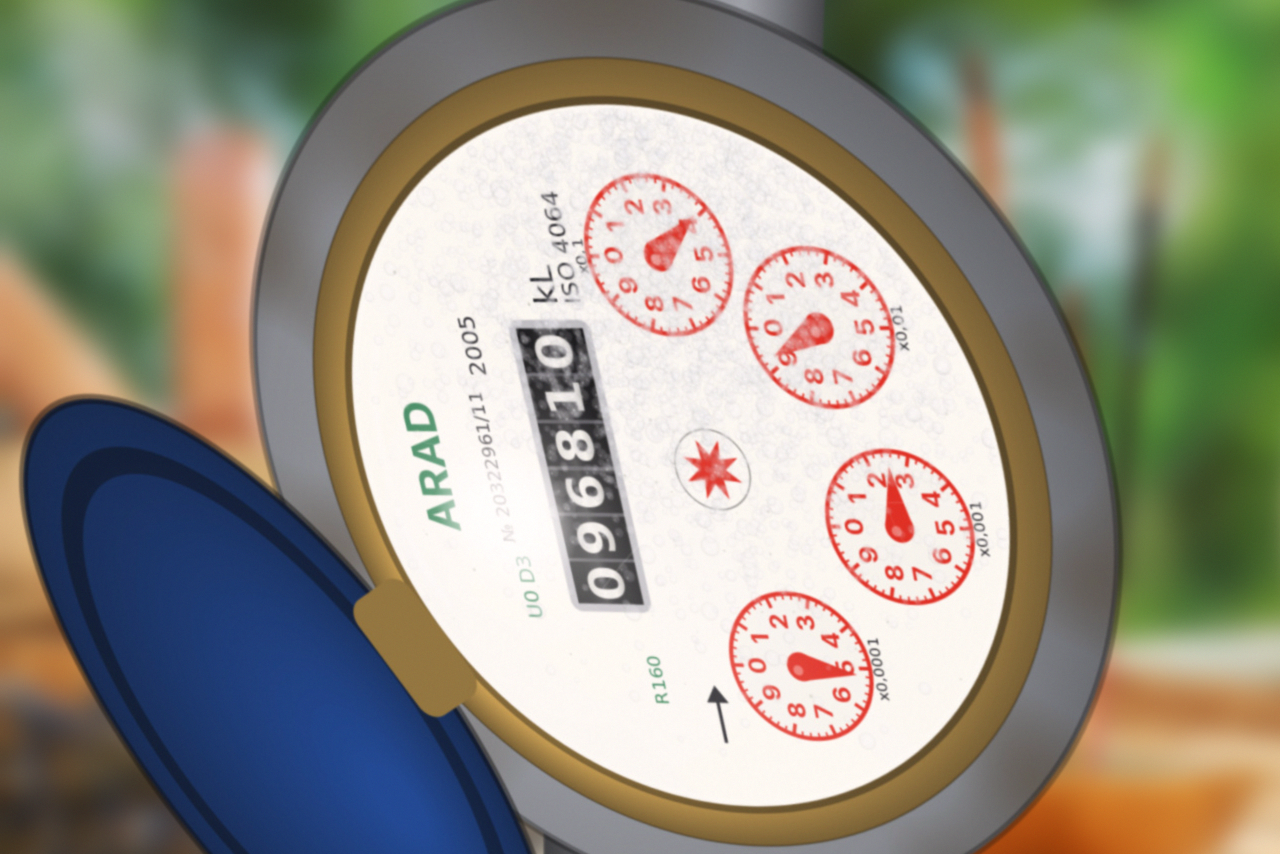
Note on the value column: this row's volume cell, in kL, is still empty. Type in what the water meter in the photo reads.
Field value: 96810.3925 kL
